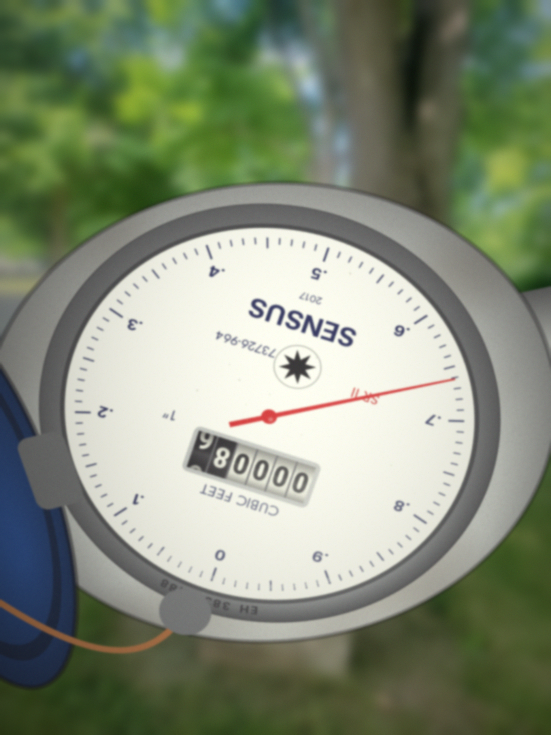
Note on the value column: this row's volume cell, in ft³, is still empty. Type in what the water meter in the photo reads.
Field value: 85.66 ft³
